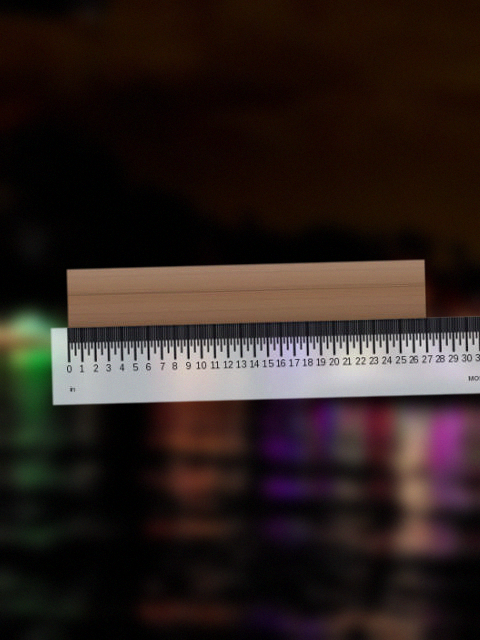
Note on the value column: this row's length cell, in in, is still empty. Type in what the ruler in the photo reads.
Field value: 27 in
